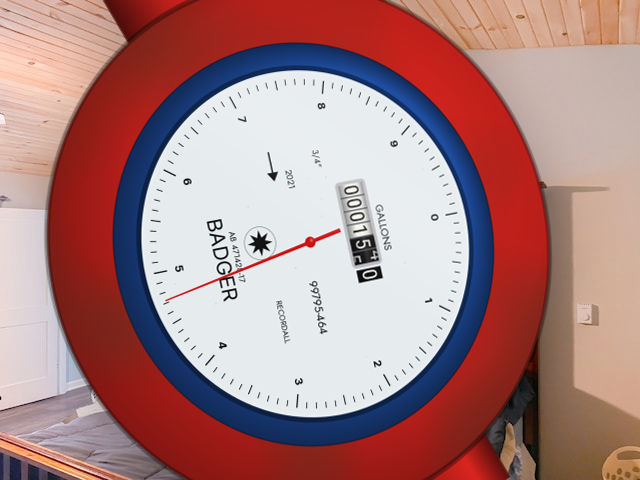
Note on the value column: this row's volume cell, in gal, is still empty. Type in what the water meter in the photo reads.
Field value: 1544.7 gal
